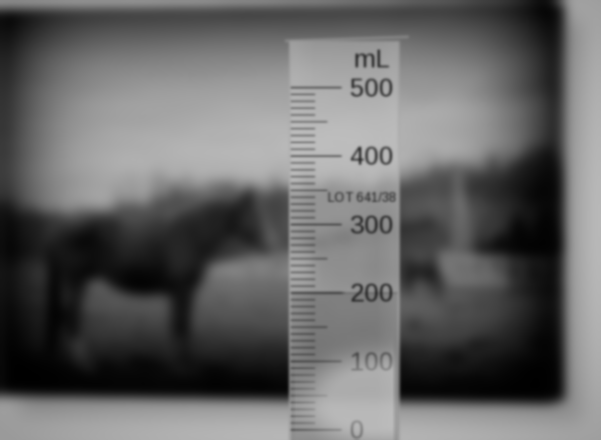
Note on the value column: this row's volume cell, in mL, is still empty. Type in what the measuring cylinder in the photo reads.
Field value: 200 mL
